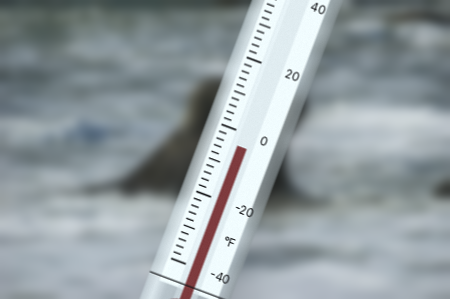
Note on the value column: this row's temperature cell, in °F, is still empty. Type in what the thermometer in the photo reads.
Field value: -4 °F
